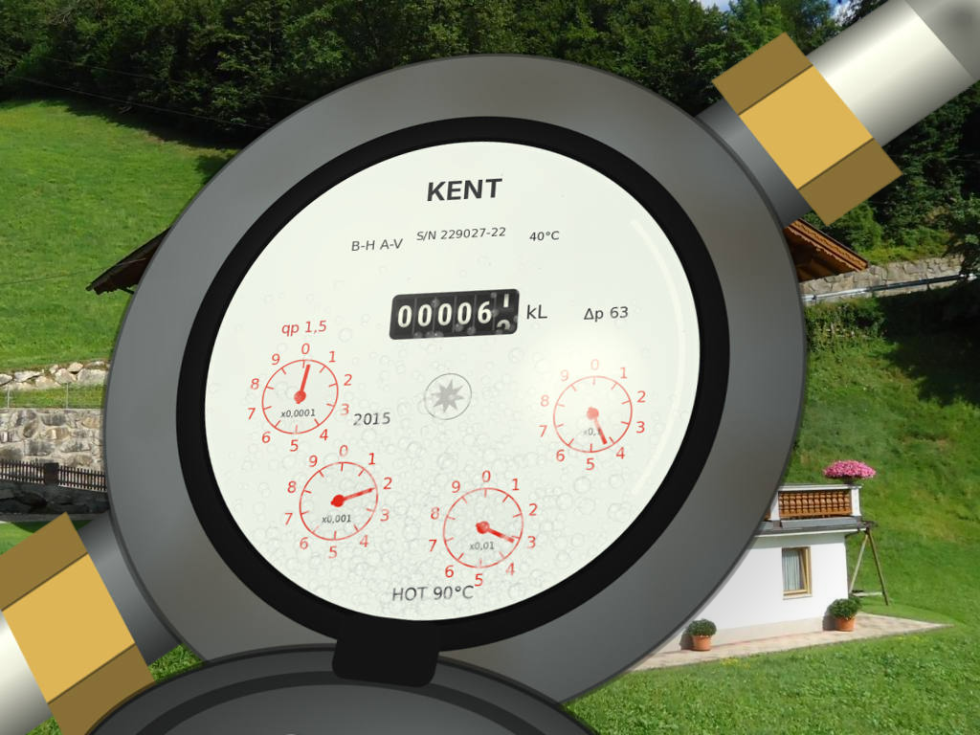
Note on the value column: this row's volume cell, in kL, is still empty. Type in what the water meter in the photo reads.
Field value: 61.4320 kL
